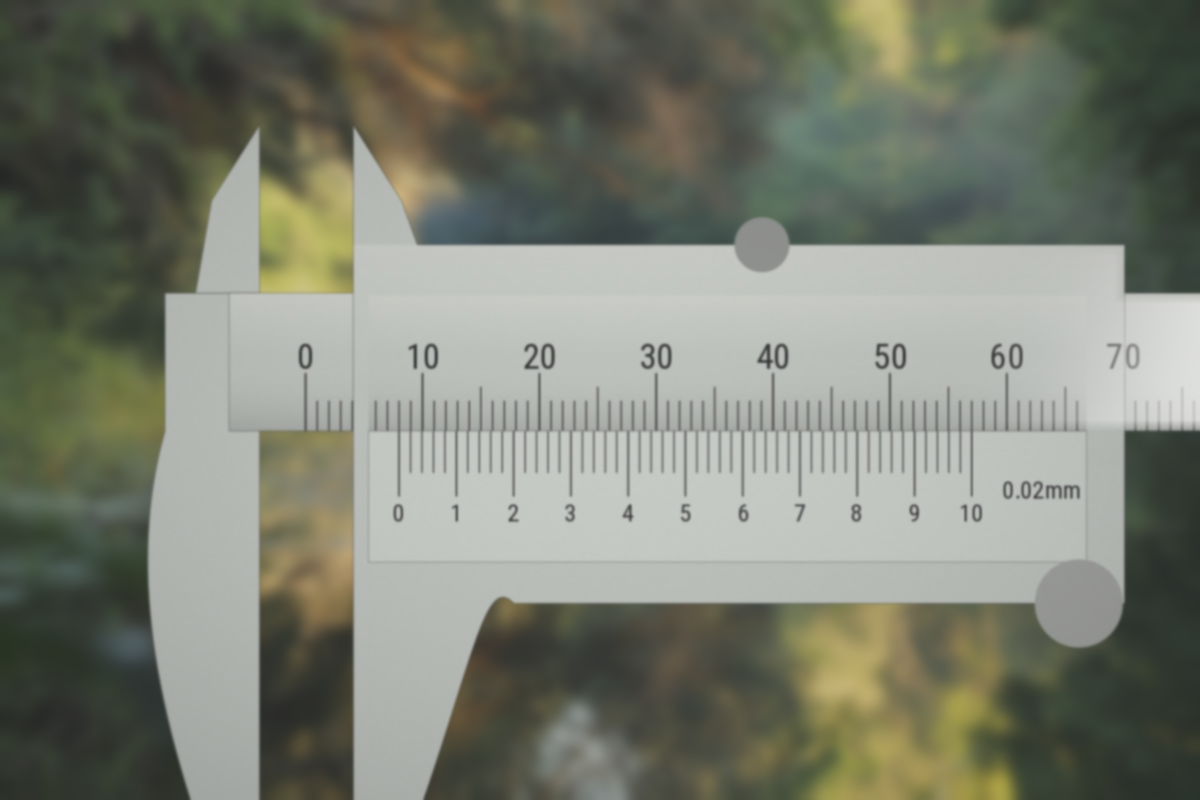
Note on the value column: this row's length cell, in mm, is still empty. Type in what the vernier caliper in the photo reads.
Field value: 8.0 mm
